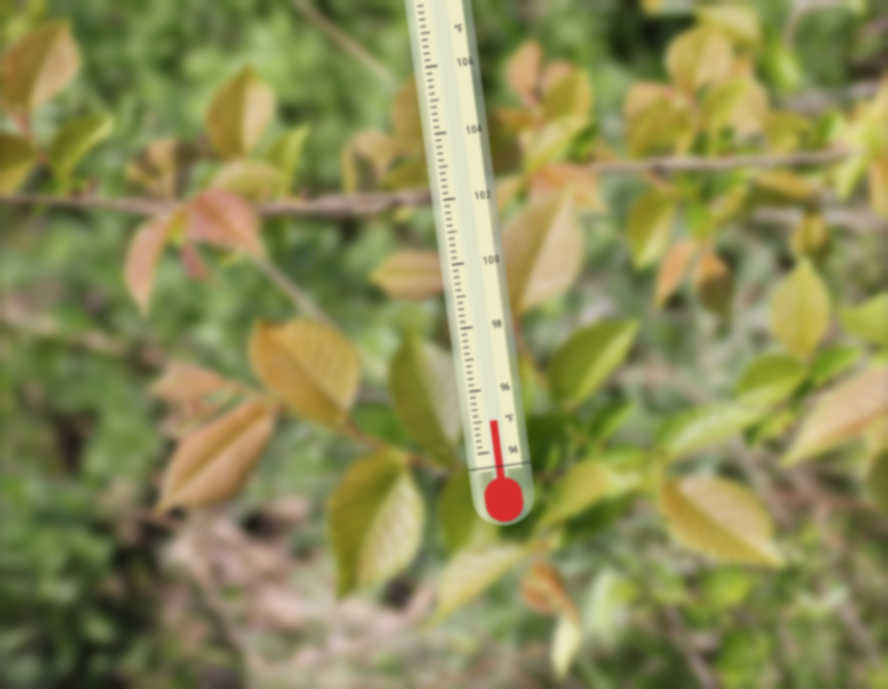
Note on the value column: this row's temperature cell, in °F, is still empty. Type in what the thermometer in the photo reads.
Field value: 95 °F
